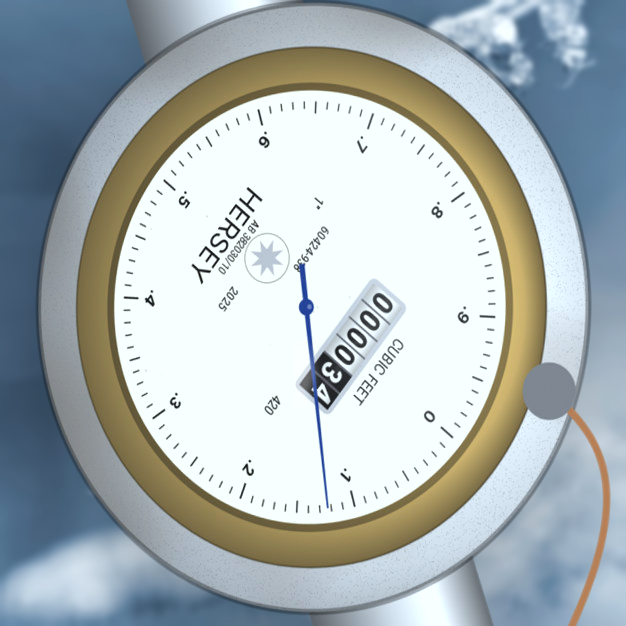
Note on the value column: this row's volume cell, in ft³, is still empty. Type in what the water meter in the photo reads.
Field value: 34.12 ft³
